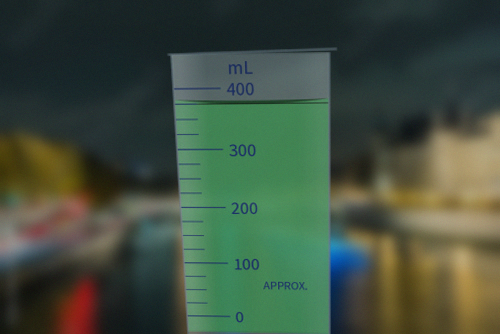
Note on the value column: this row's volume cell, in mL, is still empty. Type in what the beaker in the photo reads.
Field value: 375 mL
